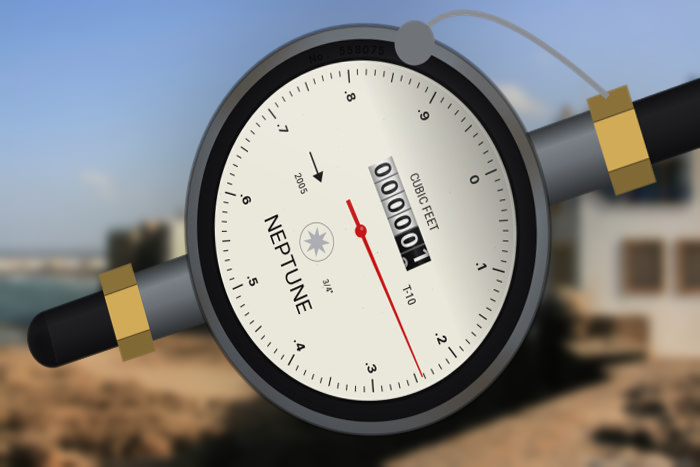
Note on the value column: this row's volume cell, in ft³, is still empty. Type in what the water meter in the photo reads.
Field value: 1.24 ft³
